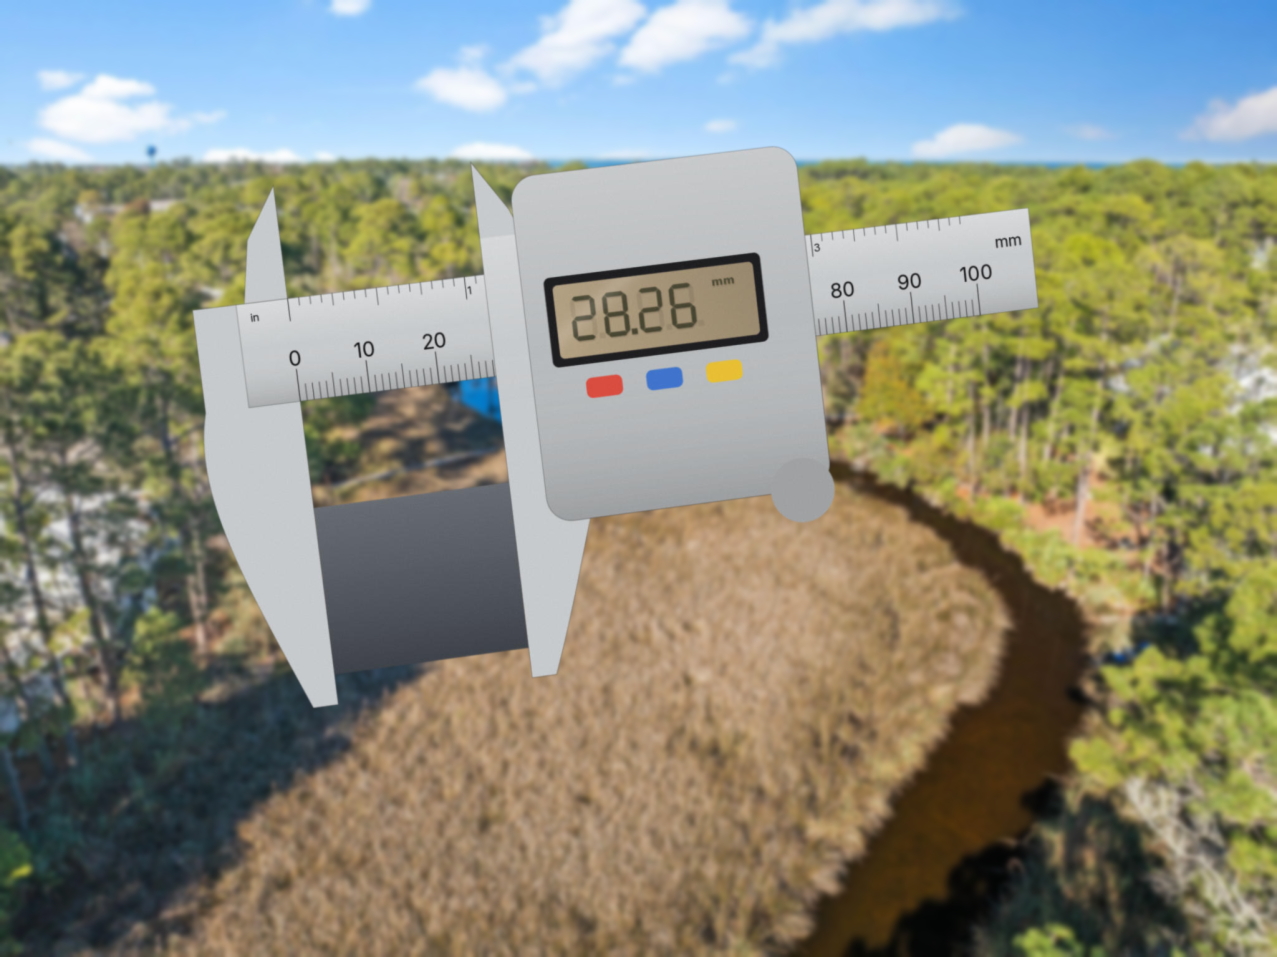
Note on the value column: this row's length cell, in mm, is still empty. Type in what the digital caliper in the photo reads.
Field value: 28.26 mm
